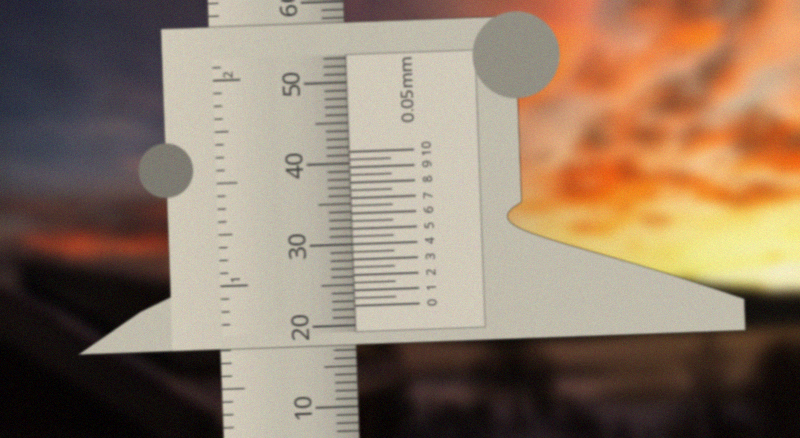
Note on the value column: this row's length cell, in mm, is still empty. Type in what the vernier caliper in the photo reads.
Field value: 22.4 mm
